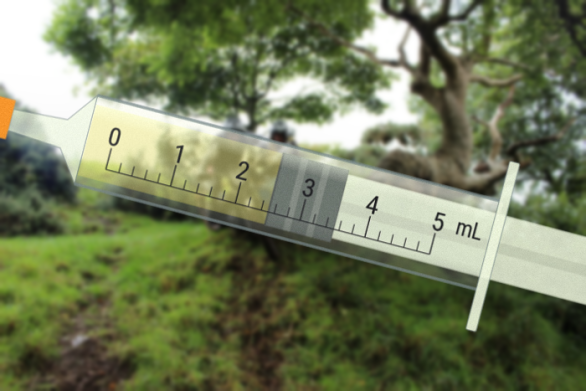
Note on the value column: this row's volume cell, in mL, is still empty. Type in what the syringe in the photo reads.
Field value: 2.5 mL
